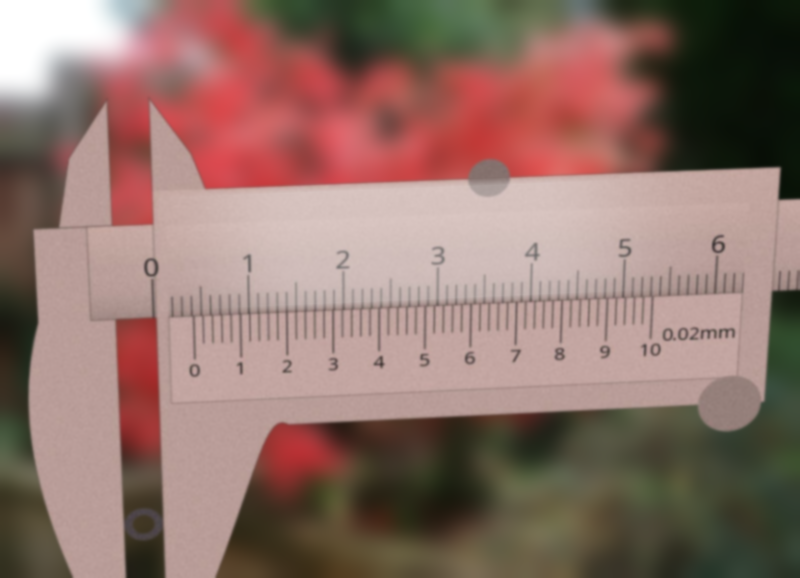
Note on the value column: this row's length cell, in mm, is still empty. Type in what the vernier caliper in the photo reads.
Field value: 4.2 mm
